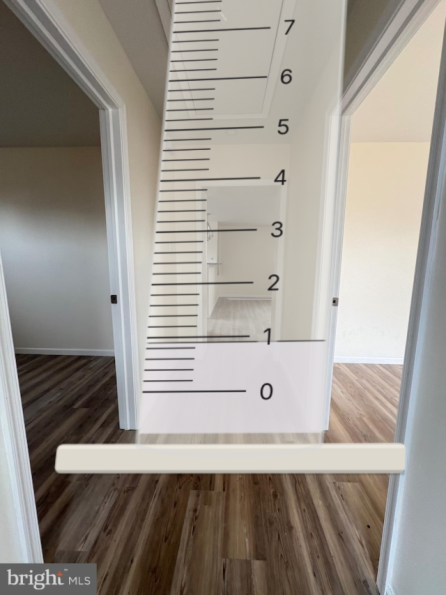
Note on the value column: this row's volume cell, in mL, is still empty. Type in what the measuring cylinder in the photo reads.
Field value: 0.9 mL
